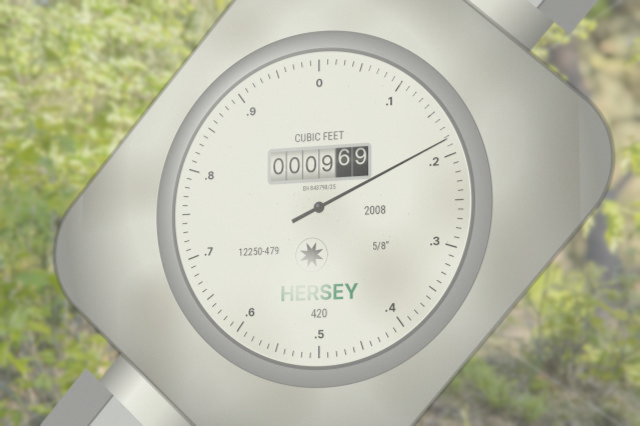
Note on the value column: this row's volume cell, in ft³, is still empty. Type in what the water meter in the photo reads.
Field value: 969.18 ft³
